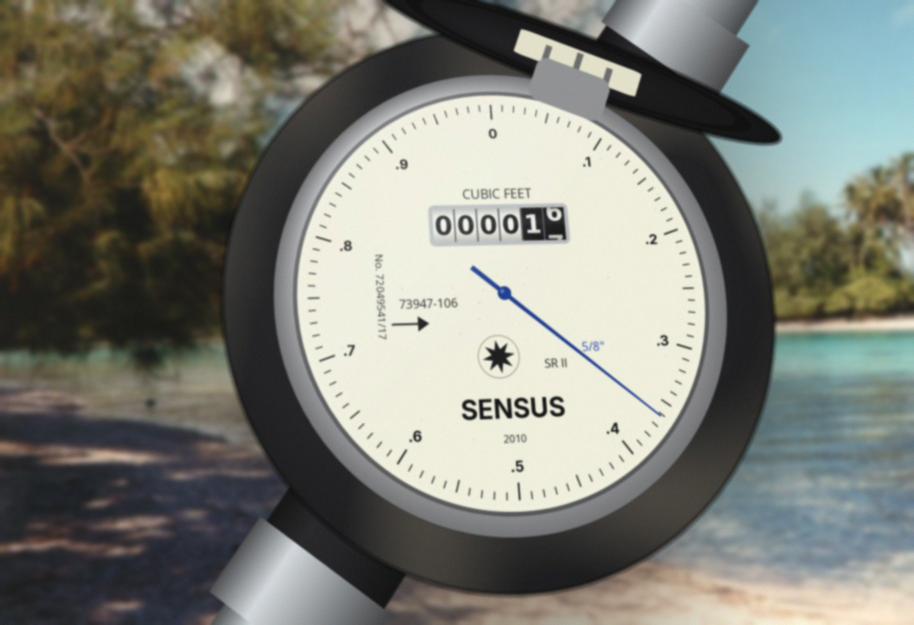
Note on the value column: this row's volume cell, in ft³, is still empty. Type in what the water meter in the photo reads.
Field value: 16.36 ft³
